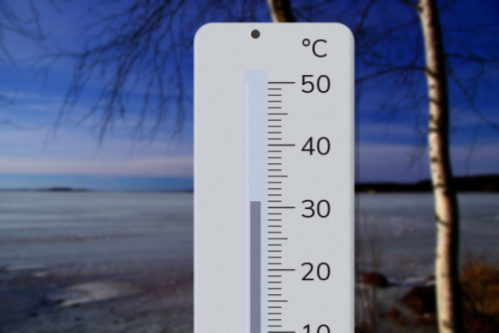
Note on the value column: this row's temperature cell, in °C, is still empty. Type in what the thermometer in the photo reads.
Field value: 31 °C
